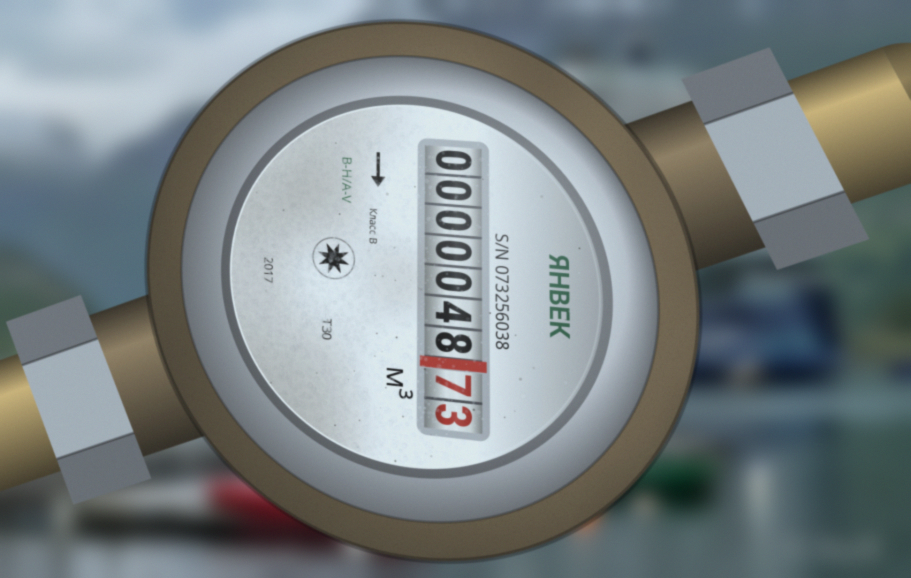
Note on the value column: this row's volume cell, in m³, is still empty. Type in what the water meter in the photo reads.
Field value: 48.73 m³
